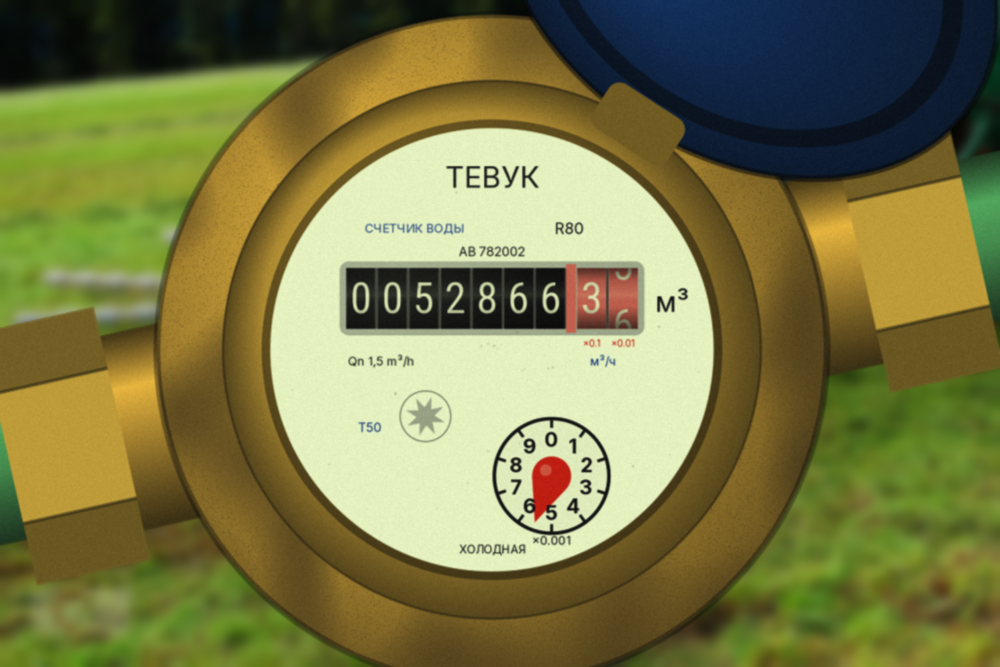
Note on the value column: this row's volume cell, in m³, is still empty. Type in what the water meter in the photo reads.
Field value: 52866.355 m³
